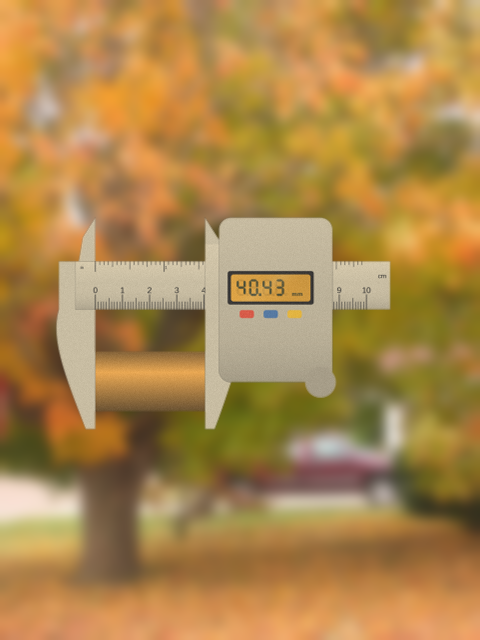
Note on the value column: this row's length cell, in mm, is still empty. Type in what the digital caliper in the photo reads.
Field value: 40.43 mm
